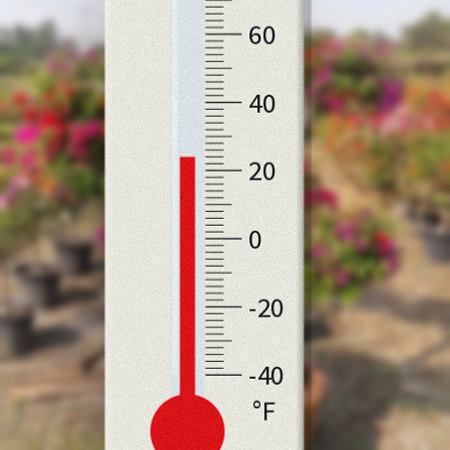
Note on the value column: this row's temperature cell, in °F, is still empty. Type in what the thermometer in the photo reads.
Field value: 24 °F
